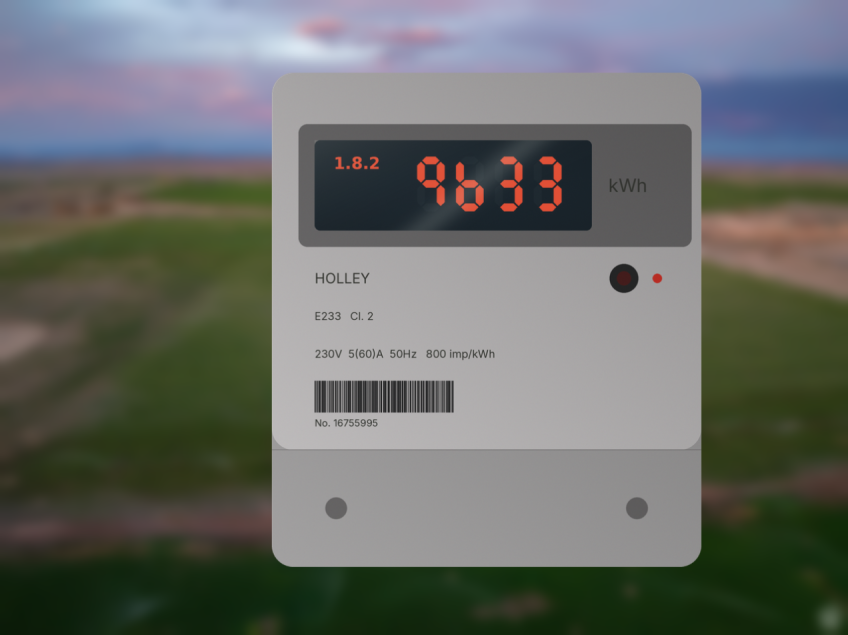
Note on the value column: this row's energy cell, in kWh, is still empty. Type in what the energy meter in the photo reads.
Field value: 9633 kWh
